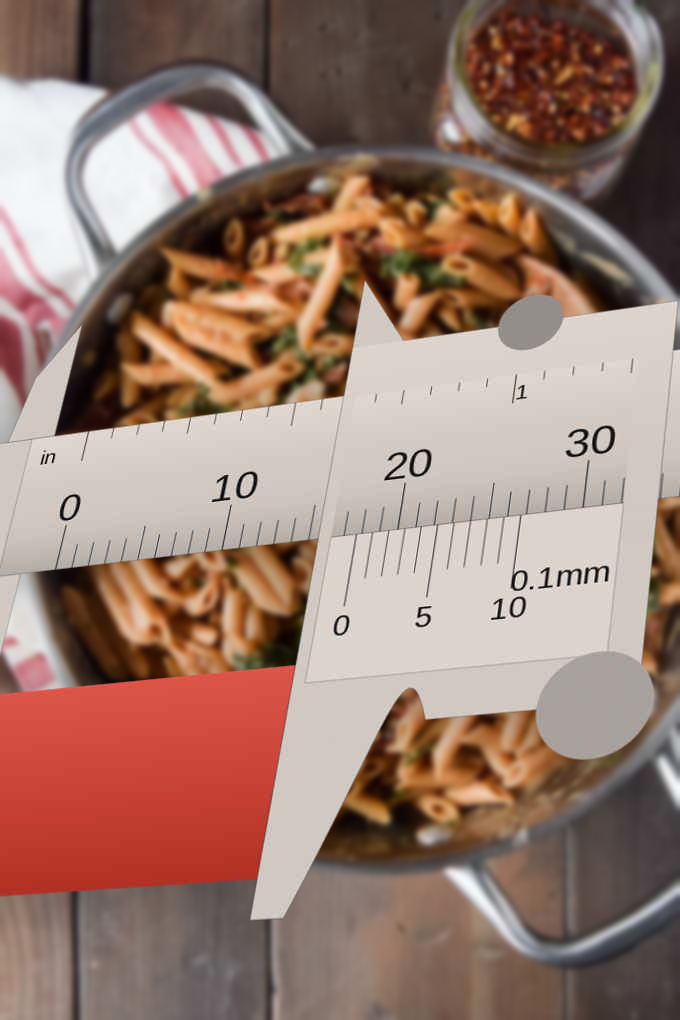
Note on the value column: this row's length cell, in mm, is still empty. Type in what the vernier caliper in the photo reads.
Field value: 17.7 mm
